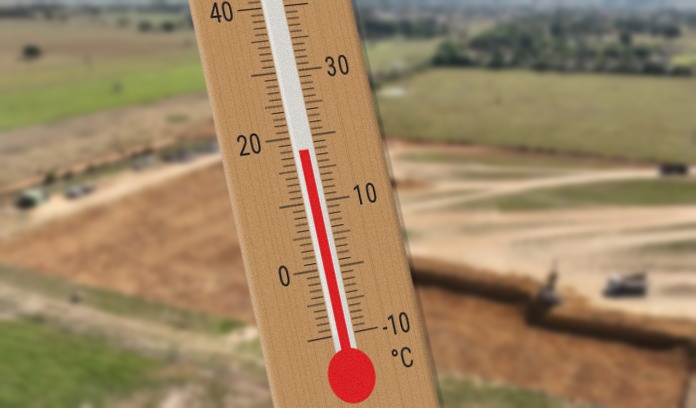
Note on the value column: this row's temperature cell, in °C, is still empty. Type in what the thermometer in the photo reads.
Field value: 18 °C
